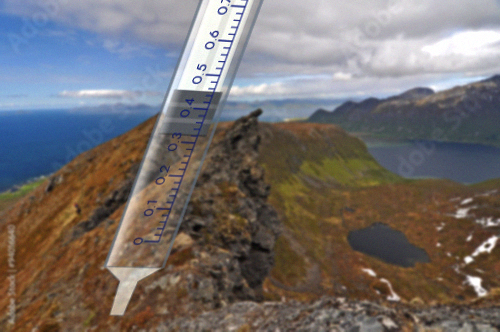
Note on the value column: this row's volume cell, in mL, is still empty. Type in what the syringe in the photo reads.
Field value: 0.32 mL
